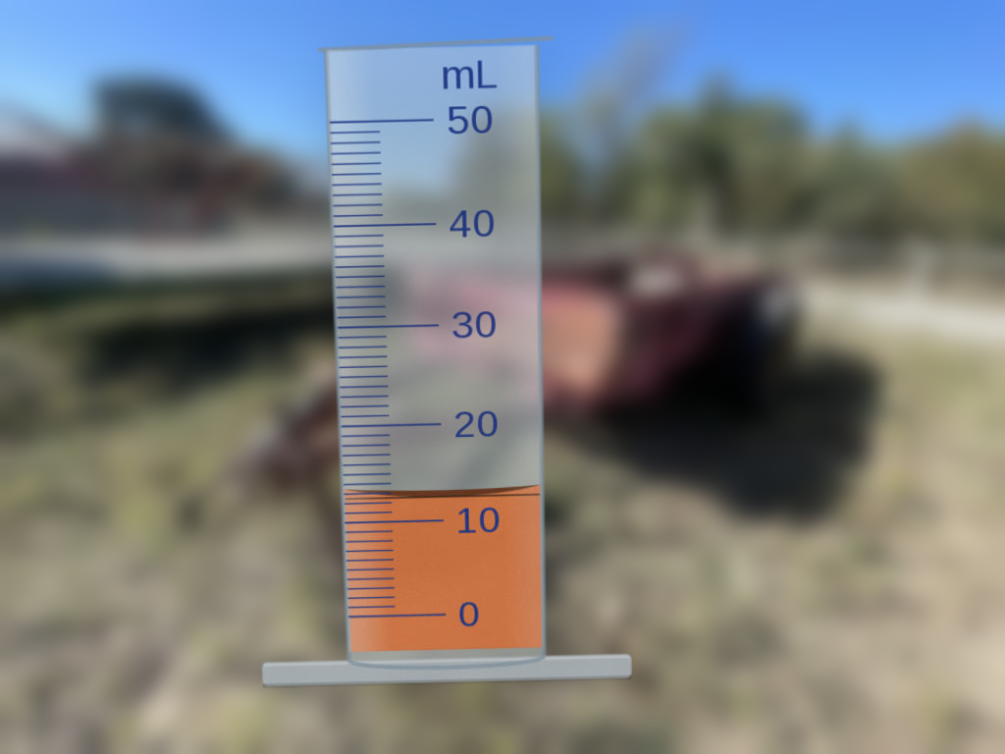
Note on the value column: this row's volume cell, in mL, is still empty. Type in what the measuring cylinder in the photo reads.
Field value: 12.5 mL
